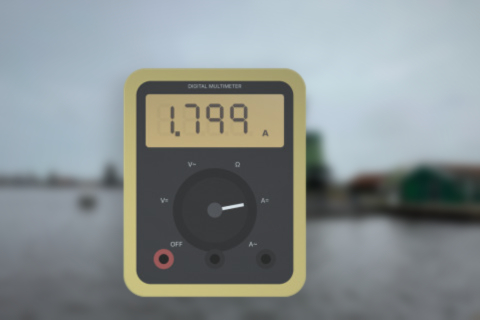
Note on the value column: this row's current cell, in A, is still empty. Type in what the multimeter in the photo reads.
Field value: 1.799 A
